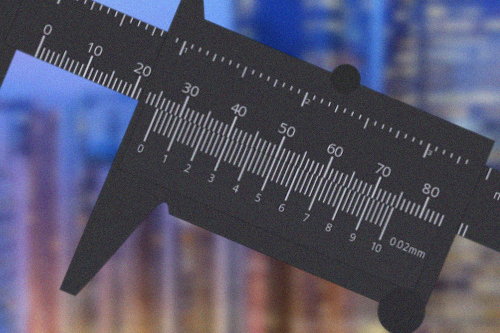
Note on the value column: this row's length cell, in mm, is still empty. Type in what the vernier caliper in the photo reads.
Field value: 25.5 mm
